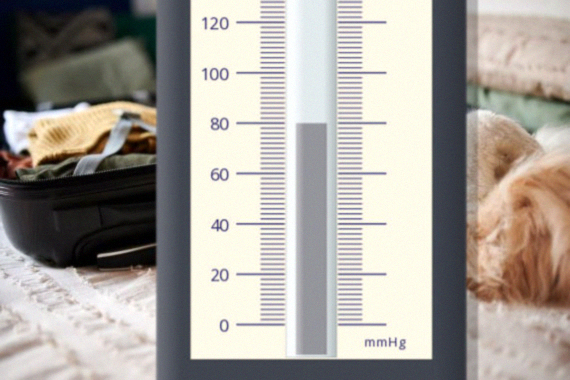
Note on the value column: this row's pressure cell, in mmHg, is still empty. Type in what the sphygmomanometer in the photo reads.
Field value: 80 mmHg
